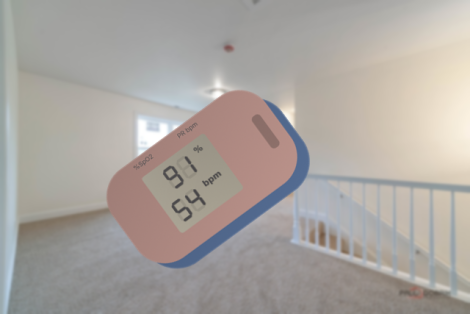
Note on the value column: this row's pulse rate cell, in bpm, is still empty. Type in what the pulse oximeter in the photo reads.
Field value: 54 bpm
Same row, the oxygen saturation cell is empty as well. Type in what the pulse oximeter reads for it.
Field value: 91 %
